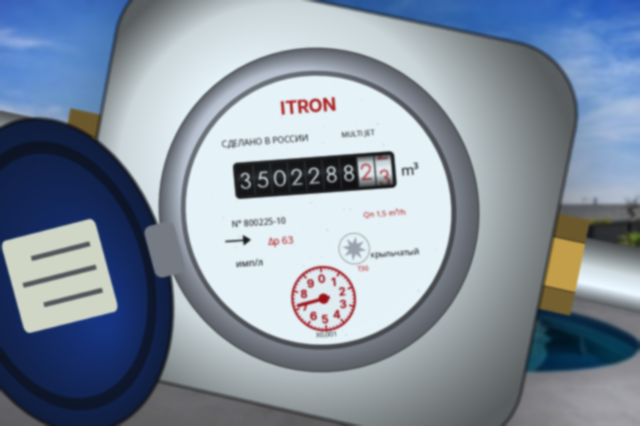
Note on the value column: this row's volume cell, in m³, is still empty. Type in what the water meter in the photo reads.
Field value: 3502288.227 m³
